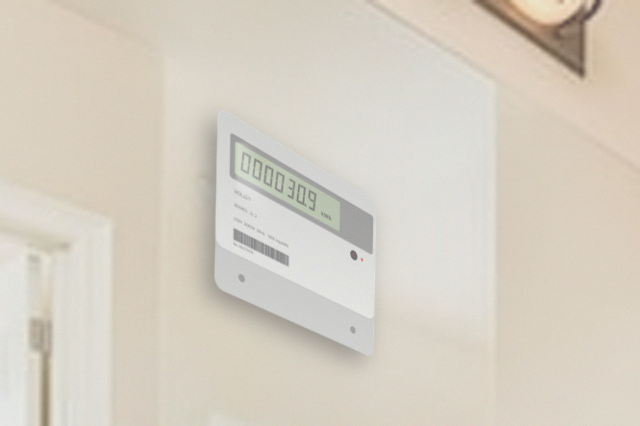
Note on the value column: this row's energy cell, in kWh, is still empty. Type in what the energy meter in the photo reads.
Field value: 30.9 kWh
